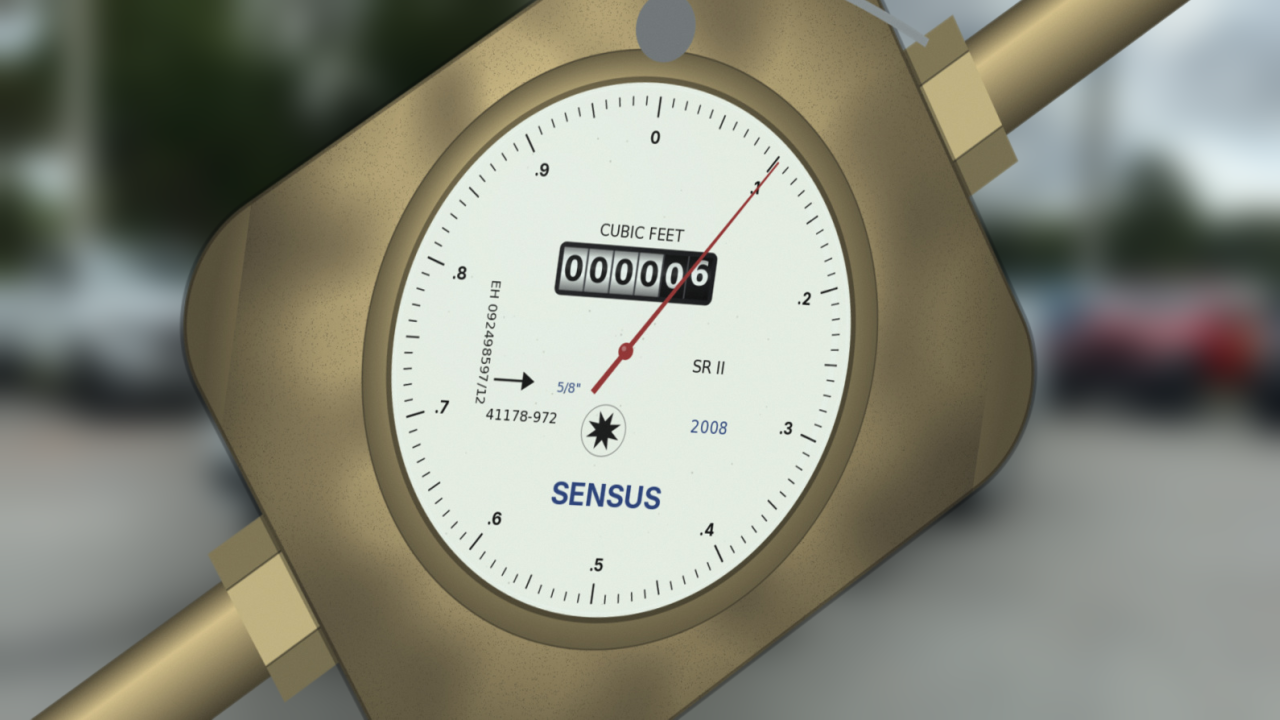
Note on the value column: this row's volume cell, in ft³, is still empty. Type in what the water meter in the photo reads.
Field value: 6.10 ft³
